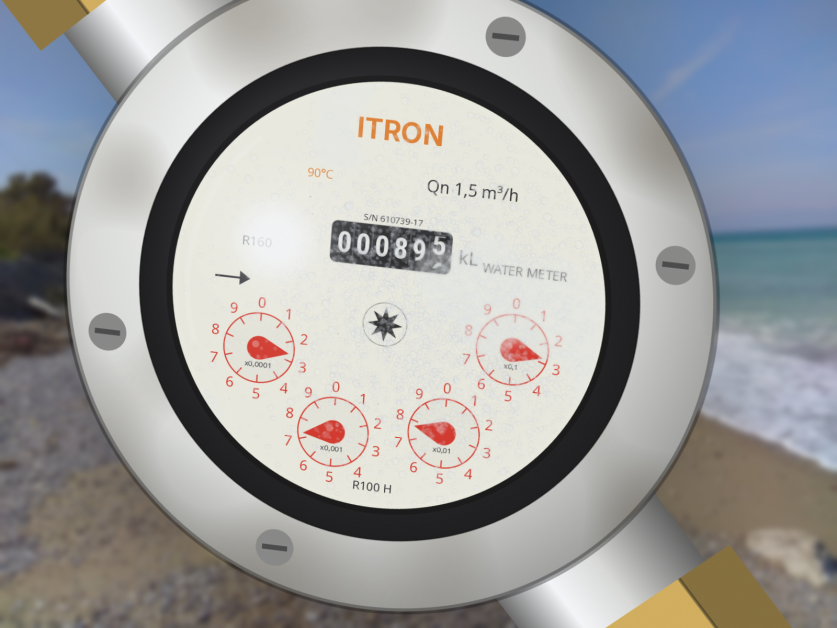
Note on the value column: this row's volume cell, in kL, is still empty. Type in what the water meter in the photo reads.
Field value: 895.2772 kL
